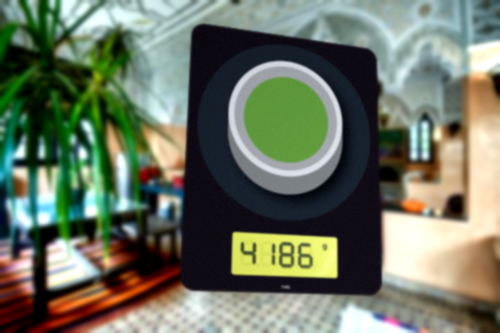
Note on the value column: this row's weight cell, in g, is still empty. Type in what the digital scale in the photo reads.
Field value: 4186 g
